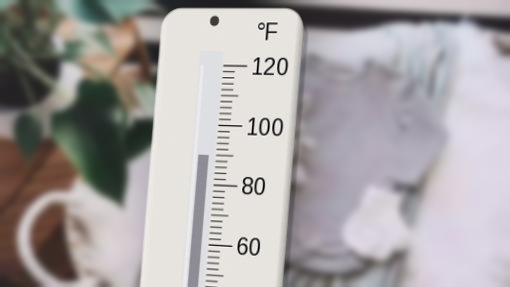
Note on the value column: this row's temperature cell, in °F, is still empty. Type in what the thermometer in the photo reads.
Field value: 90 °F
